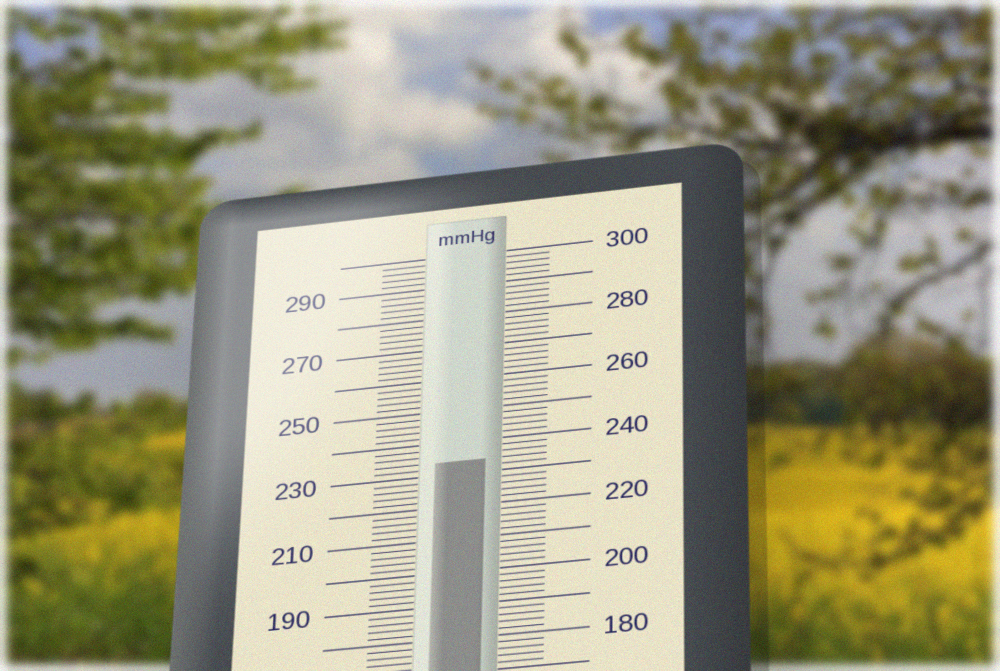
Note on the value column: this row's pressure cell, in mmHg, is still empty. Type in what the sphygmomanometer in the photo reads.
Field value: 234 mmHg
